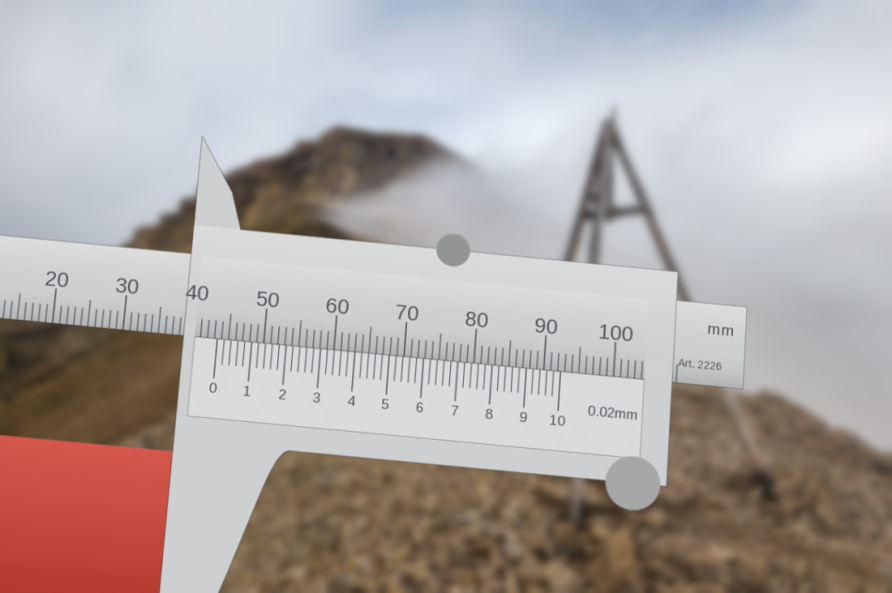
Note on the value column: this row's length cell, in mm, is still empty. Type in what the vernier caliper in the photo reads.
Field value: 43.4 mm
